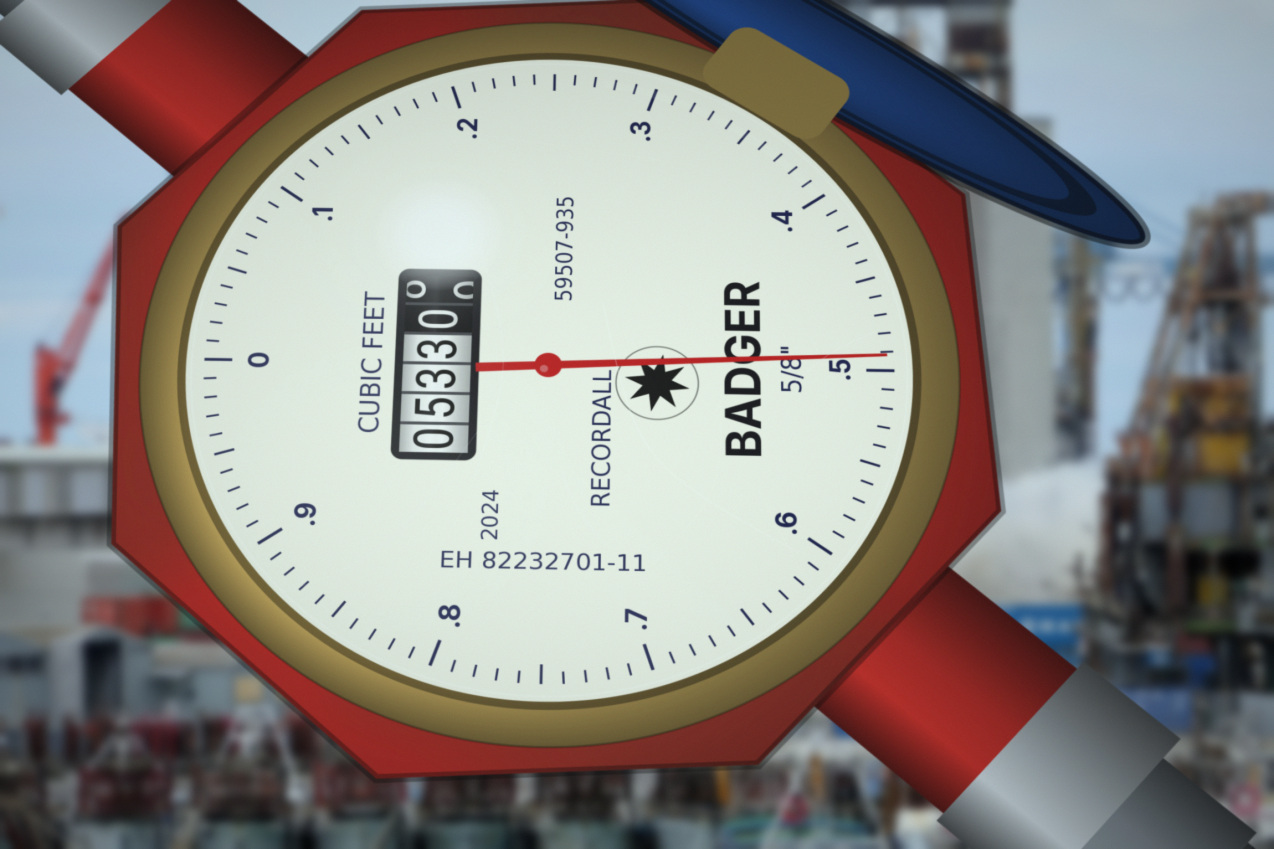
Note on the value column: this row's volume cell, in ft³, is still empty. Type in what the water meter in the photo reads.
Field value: 53308.49 ft³
